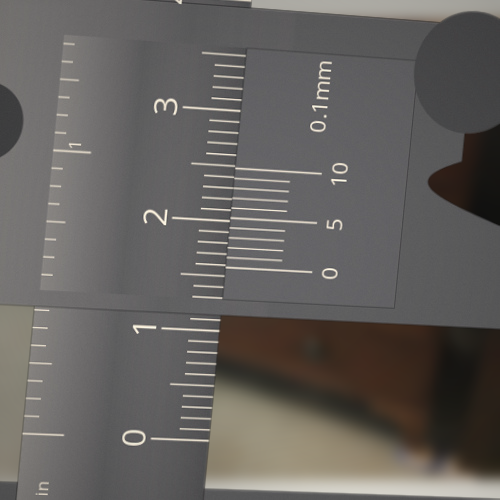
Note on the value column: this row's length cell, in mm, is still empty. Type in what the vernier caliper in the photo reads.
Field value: 15.8 mm
